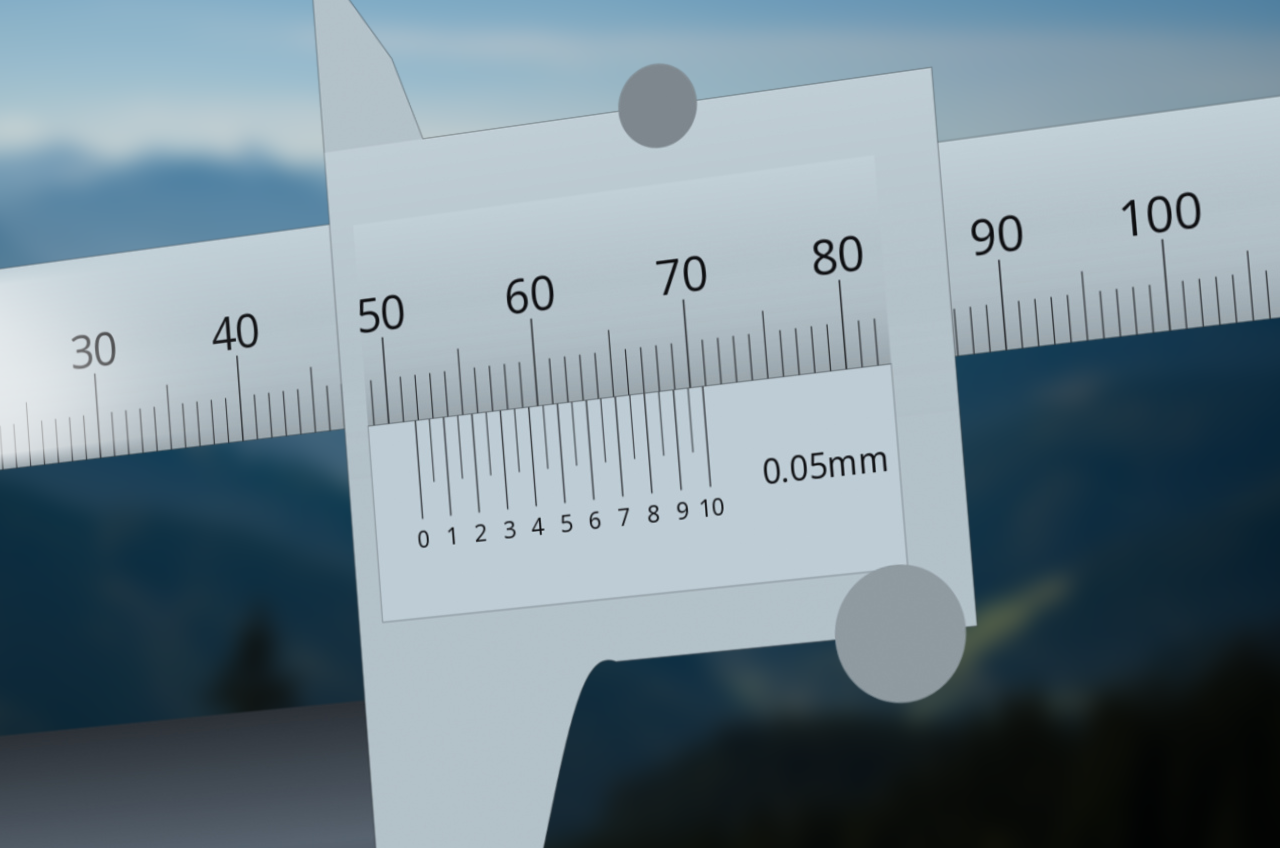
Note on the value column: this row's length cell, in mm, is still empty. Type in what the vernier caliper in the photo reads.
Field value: 51.8 mm
